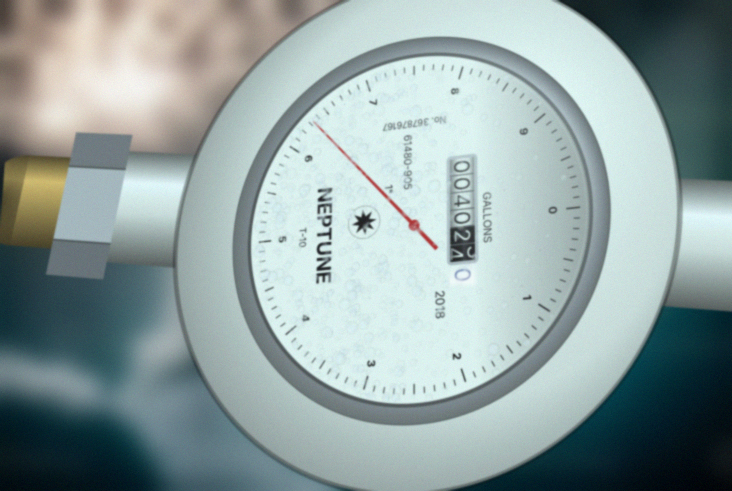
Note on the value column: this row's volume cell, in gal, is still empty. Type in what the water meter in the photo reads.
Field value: 40236.3 gal
